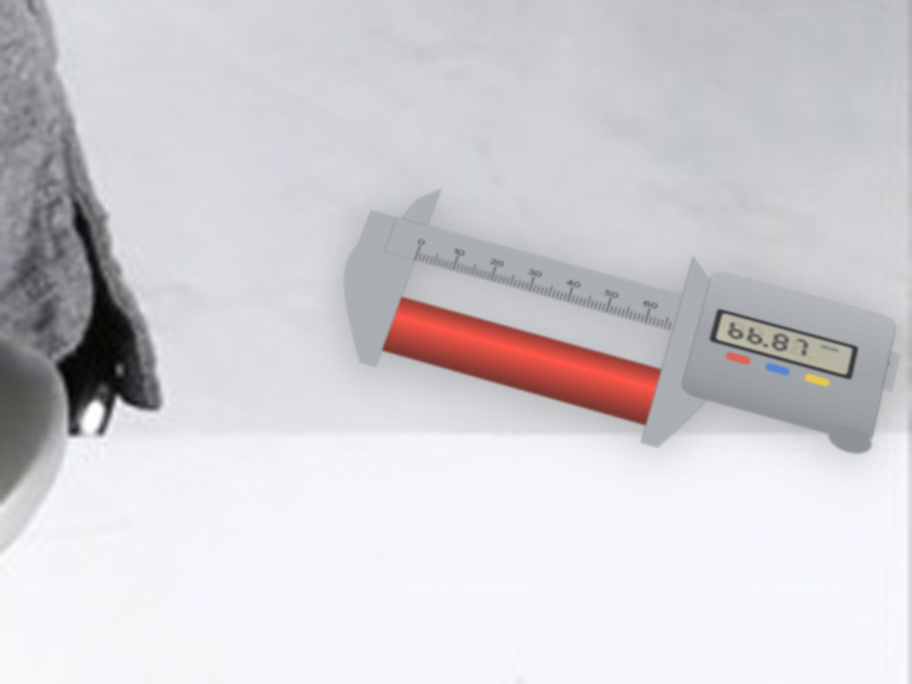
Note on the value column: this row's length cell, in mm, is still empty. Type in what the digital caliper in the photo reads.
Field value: 66.87 mm
